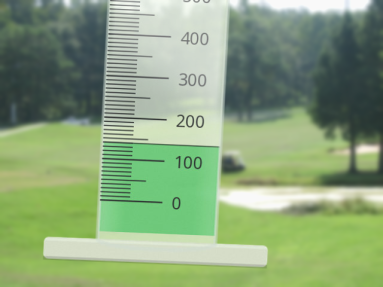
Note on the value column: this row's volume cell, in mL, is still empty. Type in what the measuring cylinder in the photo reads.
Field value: 140 mL
